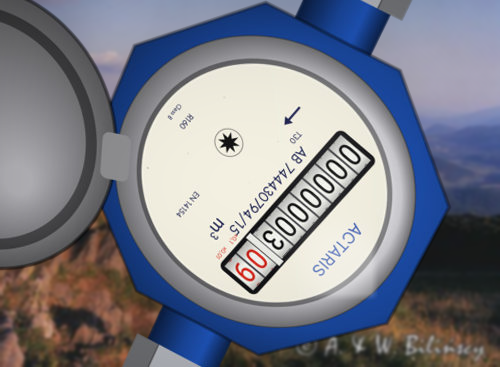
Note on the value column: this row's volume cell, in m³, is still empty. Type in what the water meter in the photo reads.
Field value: 3.09 m³
